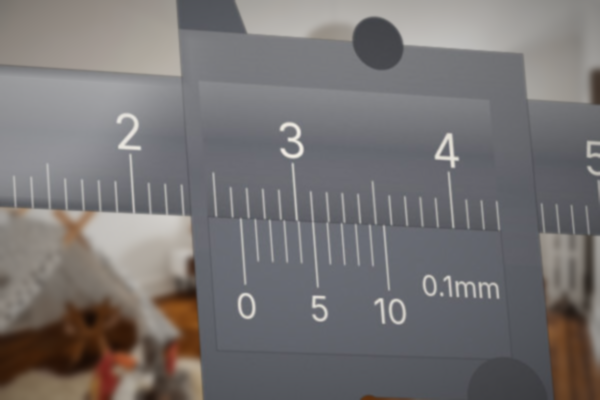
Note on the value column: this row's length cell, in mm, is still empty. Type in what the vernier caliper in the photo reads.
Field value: 26.5 mm
